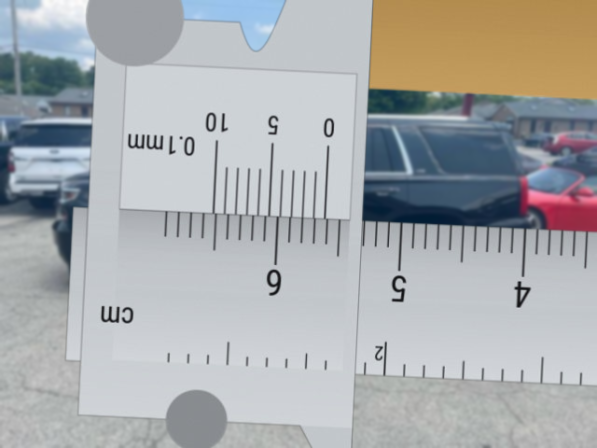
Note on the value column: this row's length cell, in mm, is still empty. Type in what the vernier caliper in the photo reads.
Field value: 56.2 mm
